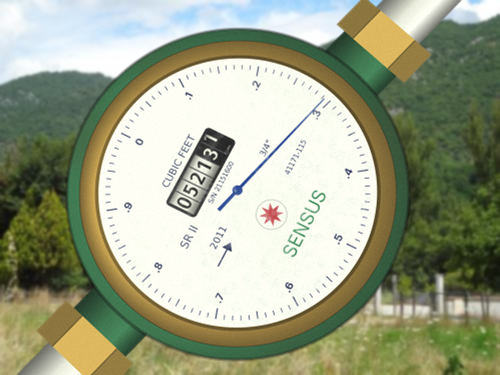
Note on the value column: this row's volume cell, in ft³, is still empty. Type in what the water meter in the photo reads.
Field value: 52131.29 ft³
